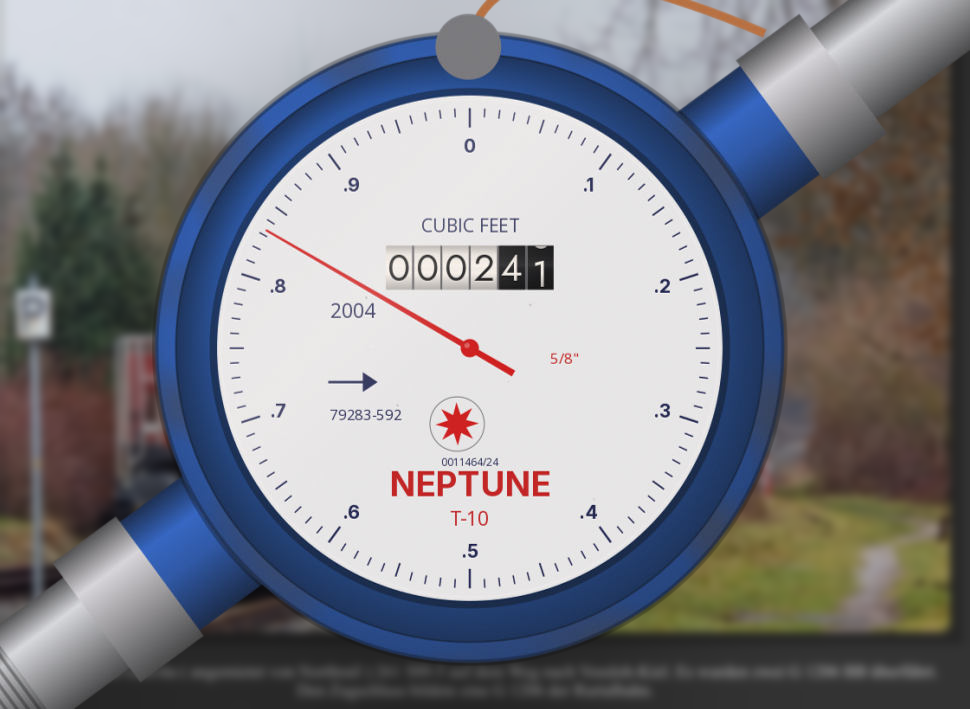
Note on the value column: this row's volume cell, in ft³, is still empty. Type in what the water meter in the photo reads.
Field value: 240.83 ft³
